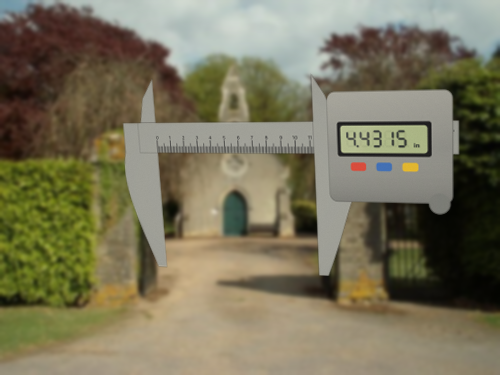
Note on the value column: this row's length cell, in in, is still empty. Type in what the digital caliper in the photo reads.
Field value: 4.4315 in
